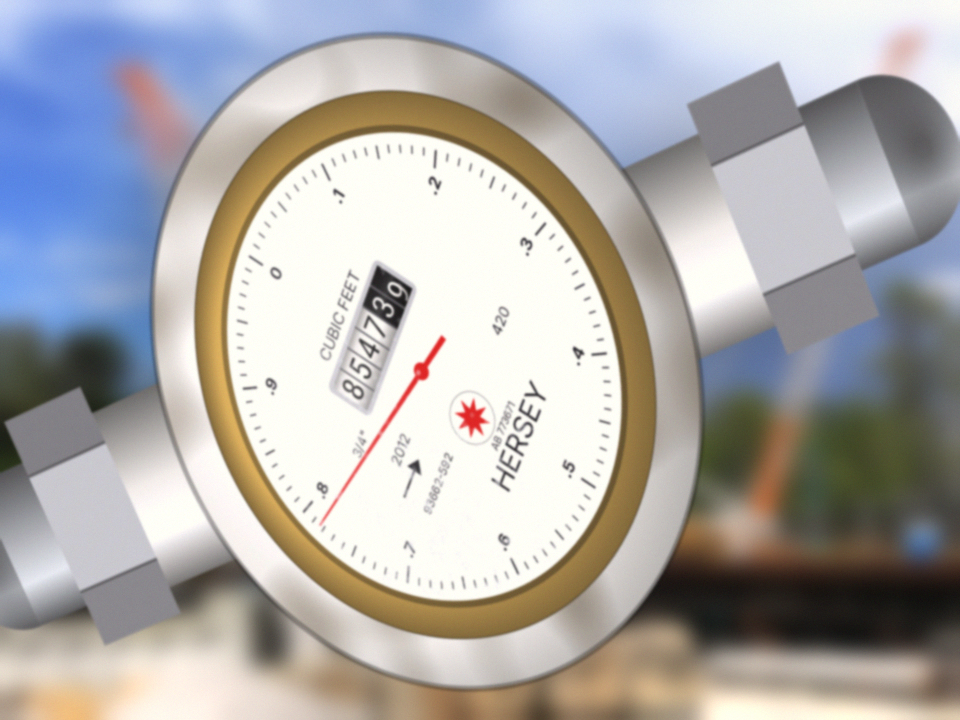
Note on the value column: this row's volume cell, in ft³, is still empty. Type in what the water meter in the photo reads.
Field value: 854738.78 ft³
